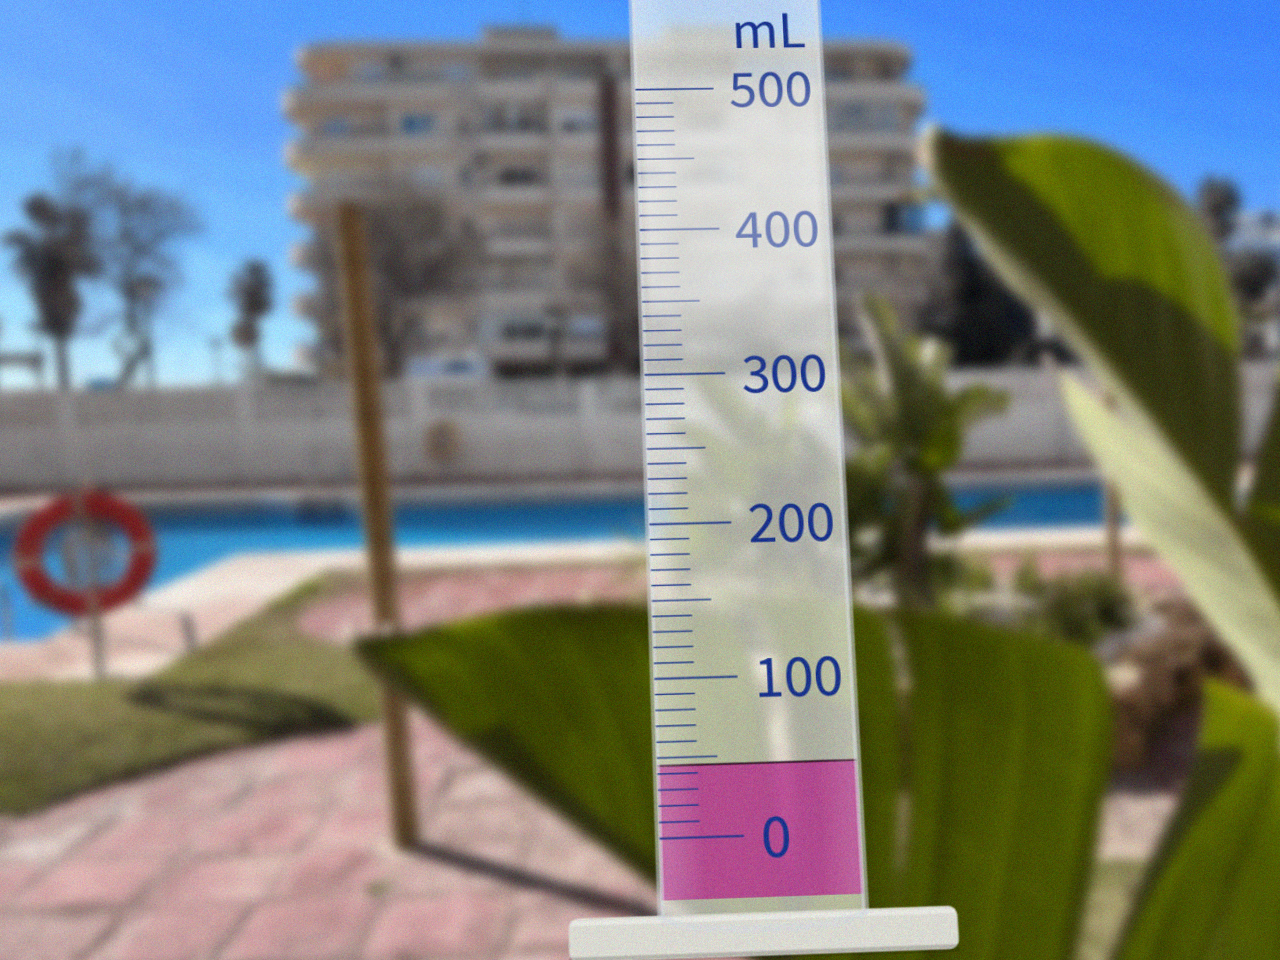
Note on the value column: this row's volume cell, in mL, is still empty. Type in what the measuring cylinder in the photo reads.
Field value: 45 mL
